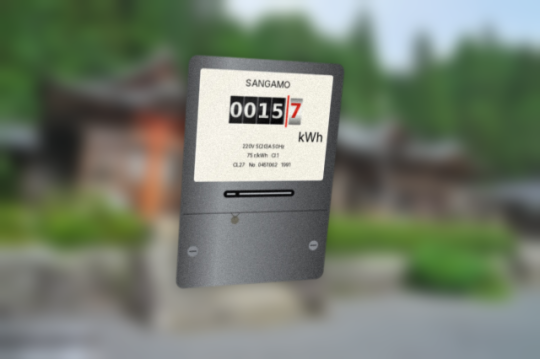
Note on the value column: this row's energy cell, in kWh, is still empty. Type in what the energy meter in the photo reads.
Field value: 15.7 kWh
